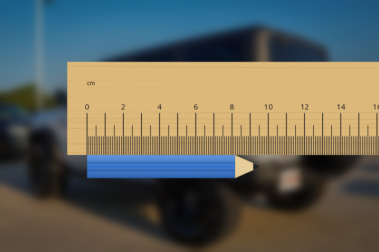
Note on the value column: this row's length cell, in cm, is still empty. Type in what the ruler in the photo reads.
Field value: 9.5 cm
